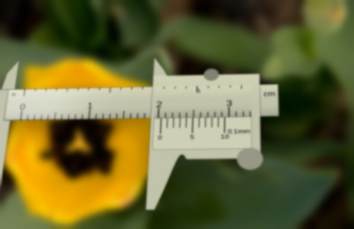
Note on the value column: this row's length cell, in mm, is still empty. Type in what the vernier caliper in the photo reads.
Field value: 20.4 mm
